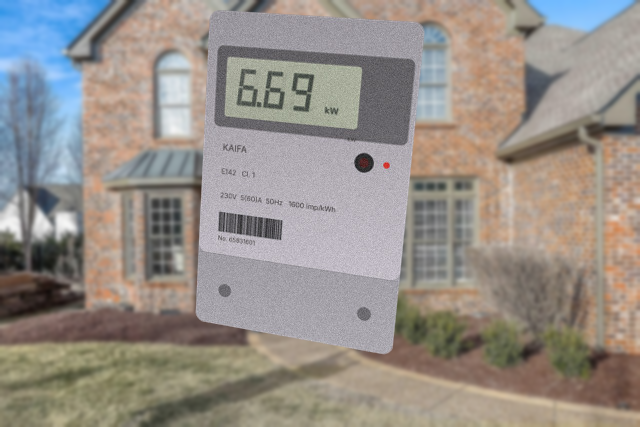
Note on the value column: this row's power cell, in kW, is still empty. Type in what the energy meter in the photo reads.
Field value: 6.69 kW
